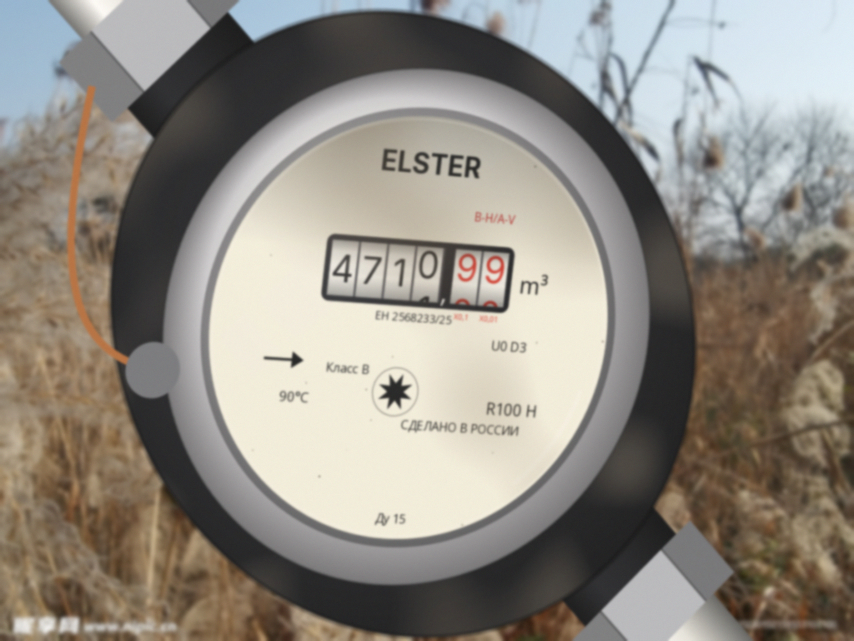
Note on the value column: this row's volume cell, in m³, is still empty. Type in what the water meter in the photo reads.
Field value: 4710.99 m³
